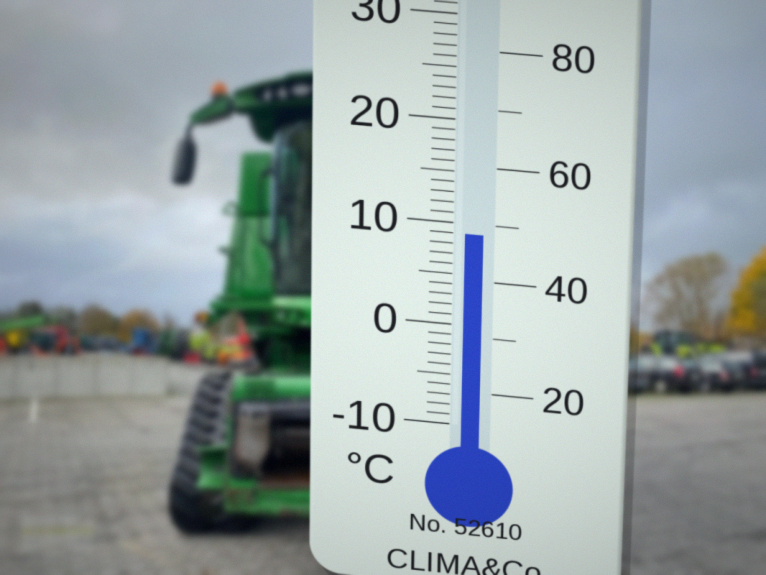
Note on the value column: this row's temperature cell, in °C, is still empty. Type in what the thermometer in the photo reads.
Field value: 9 °C
